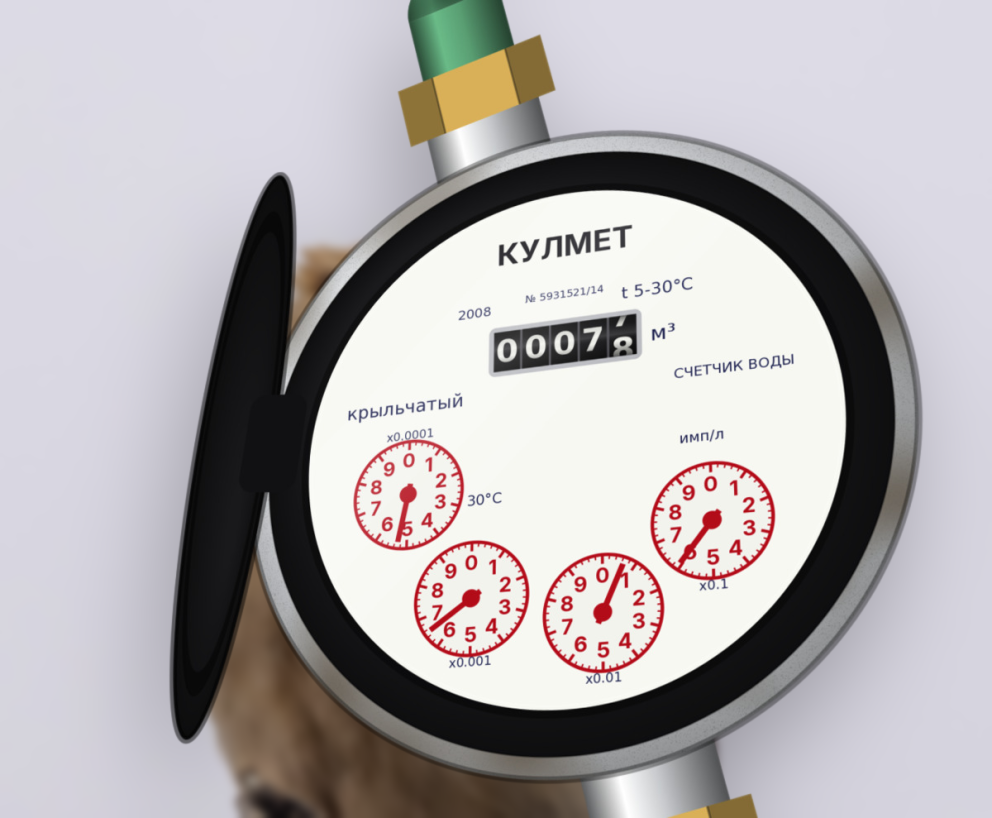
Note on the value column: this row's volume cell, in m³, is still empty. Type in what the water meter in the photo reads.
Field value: 77.6065 m³
